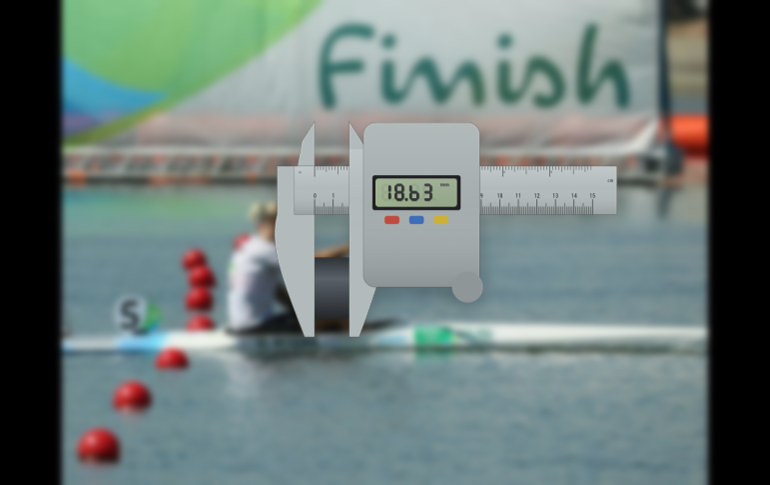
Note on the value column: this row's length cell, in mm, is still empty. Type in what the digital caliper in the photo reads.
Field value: 18.63 mm
